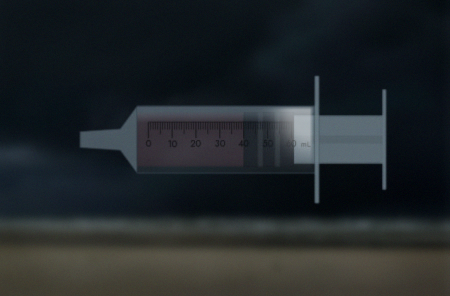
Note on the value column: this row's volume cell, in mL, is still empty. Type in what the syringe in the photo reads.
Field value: 40 mL
